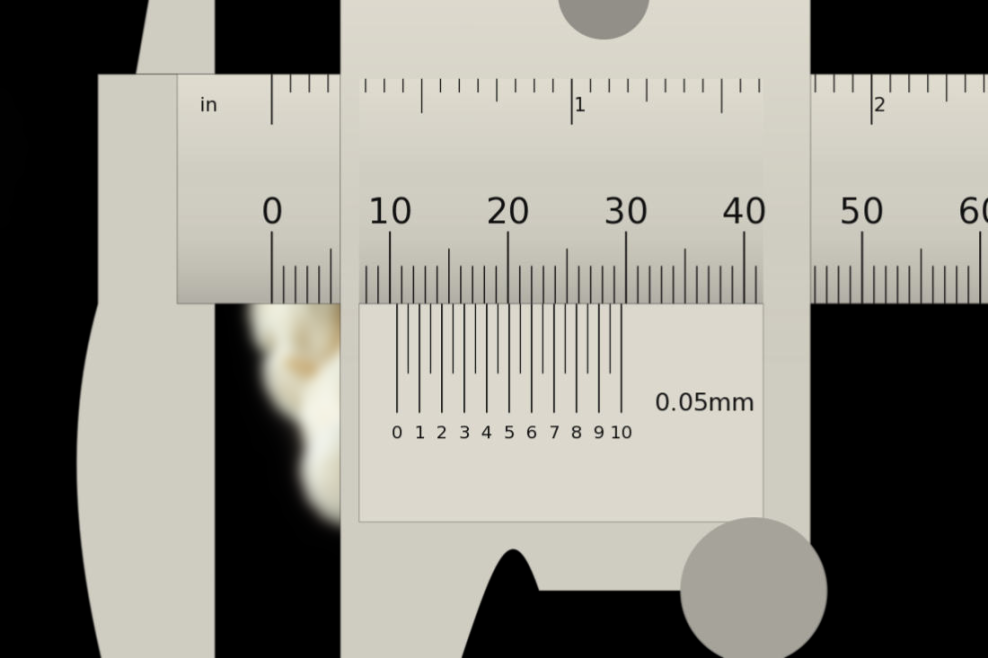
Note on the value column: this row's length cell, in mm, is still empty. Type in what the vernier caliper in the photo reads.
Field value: 10.6 mm
